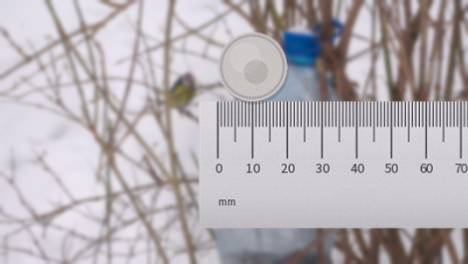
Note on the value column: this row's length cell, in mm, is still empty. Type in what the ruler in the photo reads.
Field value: 20 mm
